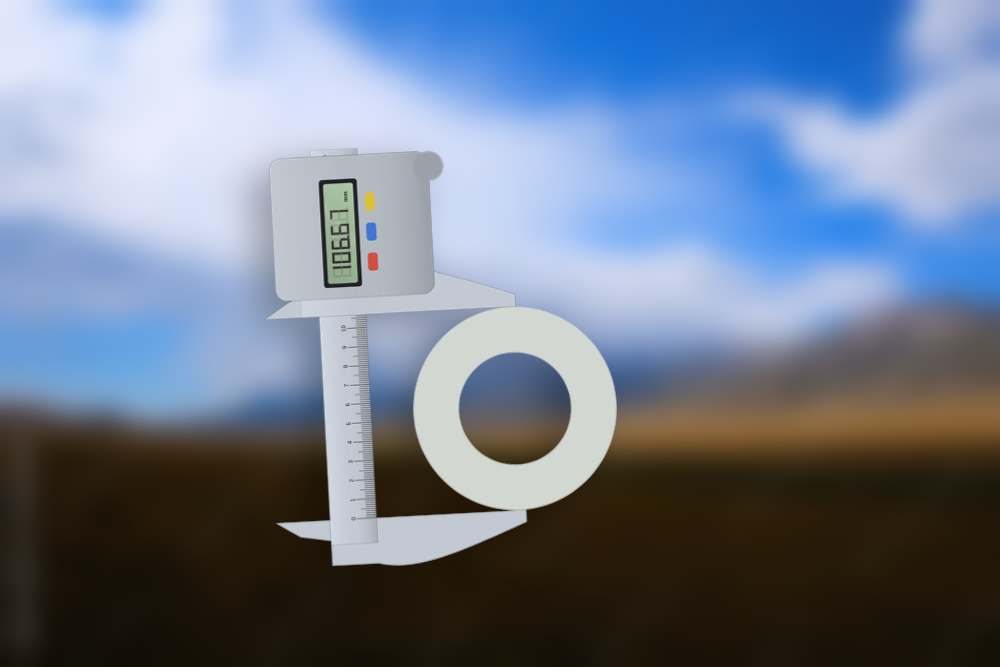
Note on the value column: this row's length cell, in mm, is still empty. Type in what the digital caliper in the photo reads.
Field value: 106.67 mm
